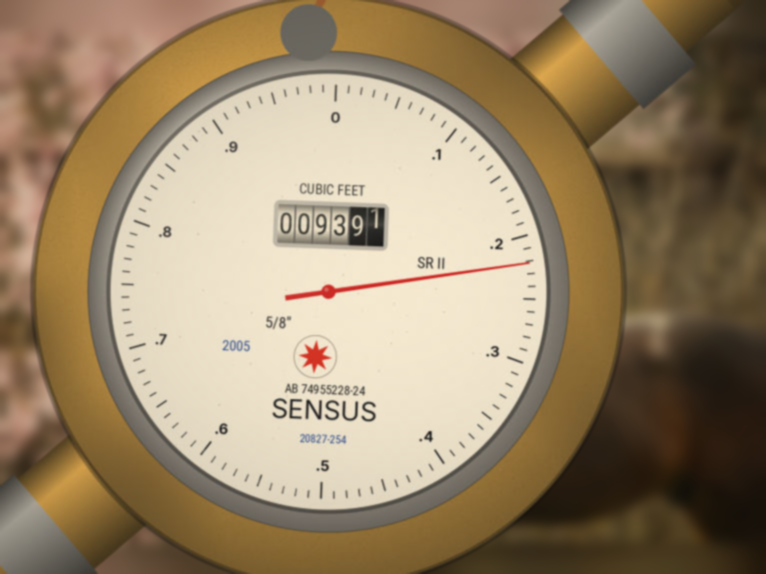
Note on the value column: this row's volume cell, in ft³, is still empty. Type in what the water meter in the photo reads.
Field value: 9391.22 ft³
